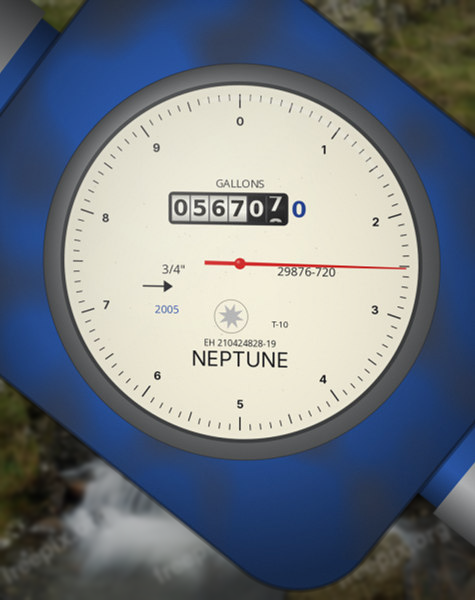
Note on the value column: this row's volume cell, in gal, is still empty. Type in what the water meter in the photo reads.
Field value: 567072.5 gal
